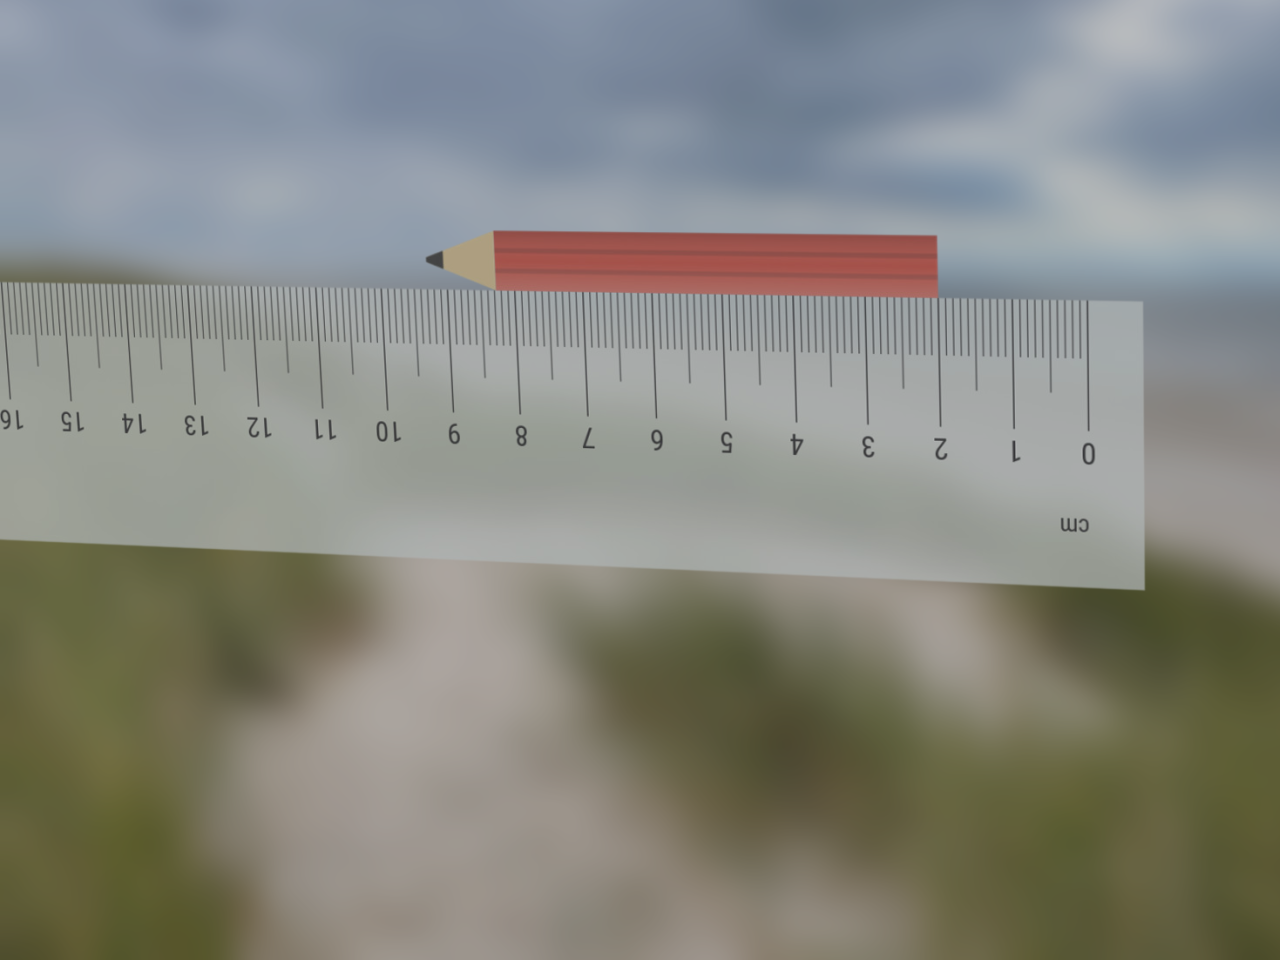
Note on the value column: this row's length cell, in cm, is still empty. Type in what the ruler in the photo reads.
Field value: 7.3 cm
